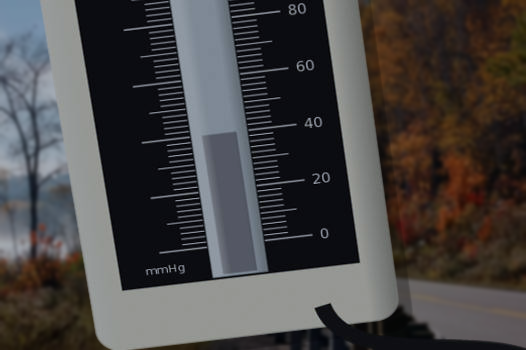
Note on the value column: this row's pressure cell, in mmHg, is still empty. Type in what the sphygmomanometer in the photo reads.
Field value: 40 mmHg
